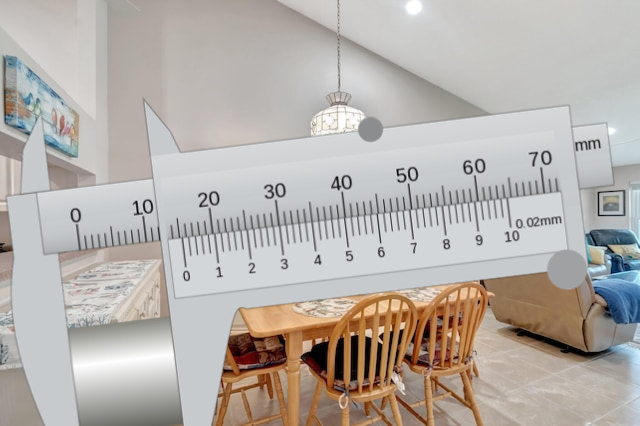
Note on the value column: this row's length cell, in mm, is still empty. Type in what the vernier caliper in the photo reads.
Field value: 15.4 mm
